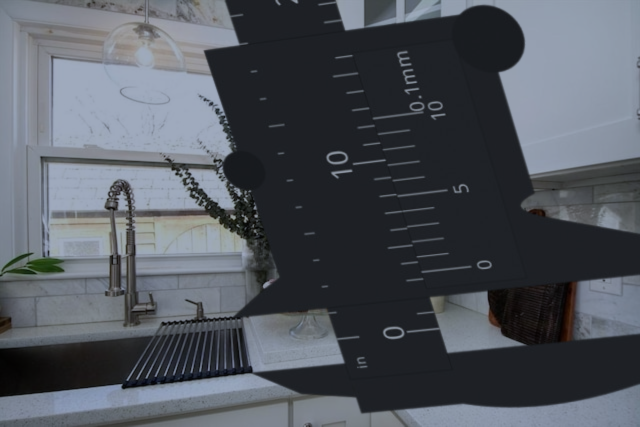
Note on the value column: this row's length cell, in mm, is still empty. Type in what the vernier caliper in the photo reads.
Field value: 3.4 mm
